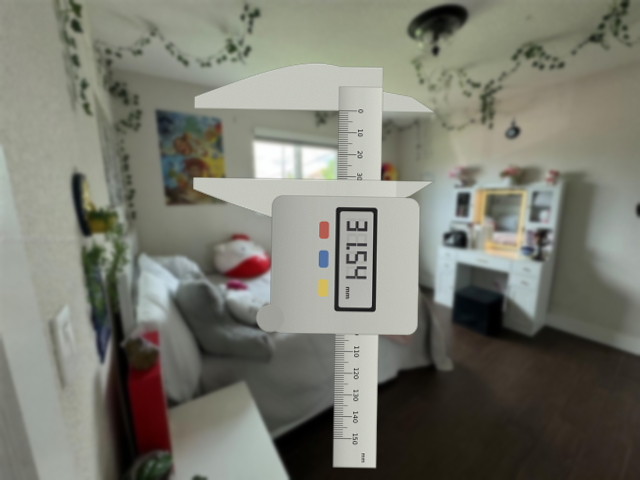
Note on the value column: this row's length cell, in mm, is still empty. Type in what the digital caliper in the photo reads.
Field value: 31.54 mm
